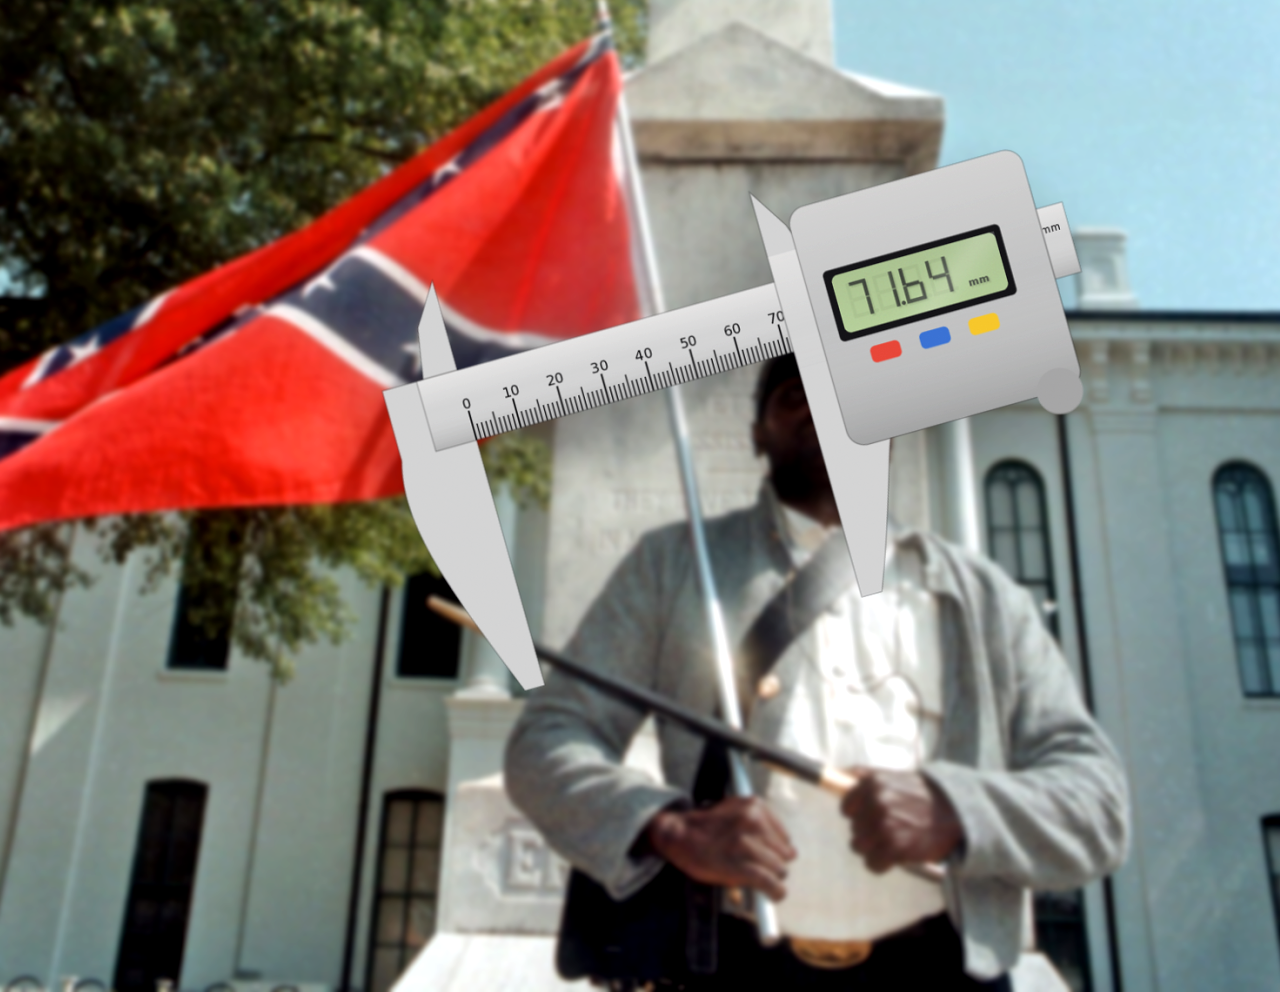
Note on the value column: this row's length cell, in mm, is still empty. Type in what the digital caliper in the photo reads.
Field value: 71.64 mm
